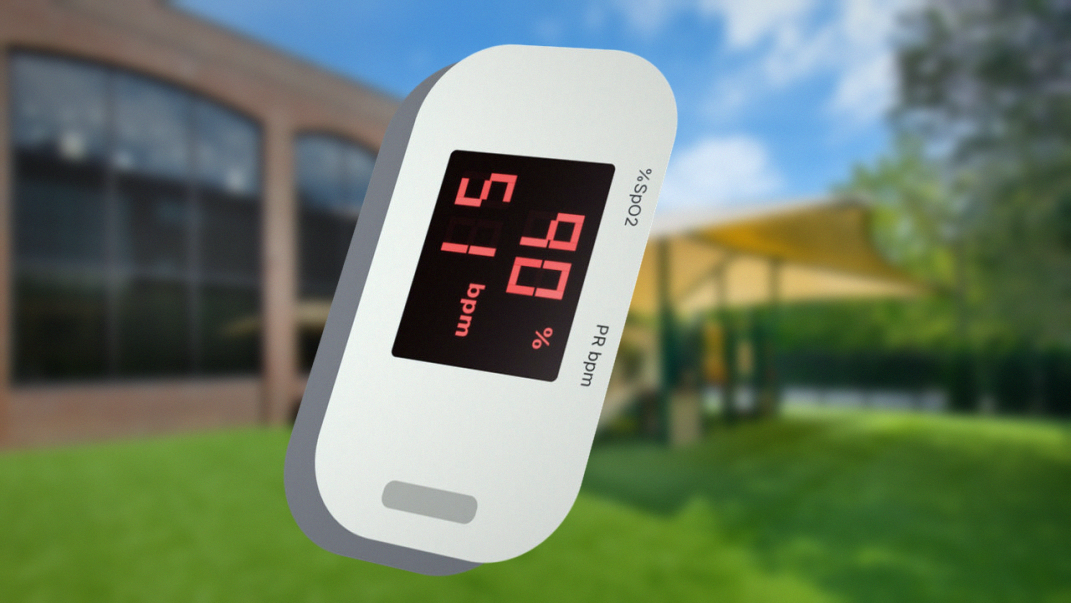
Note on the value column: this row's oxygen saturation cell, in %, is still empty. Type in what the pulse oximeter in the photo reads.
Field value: 90 %
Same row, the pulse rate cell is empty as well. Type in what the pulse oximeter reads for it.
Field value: 51 bpm
